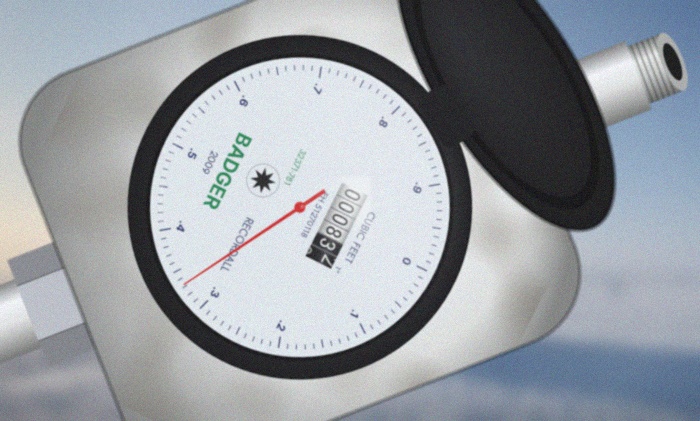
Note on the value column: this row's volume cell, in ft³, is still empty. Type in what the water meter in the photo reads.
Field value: 832.33 ft³
